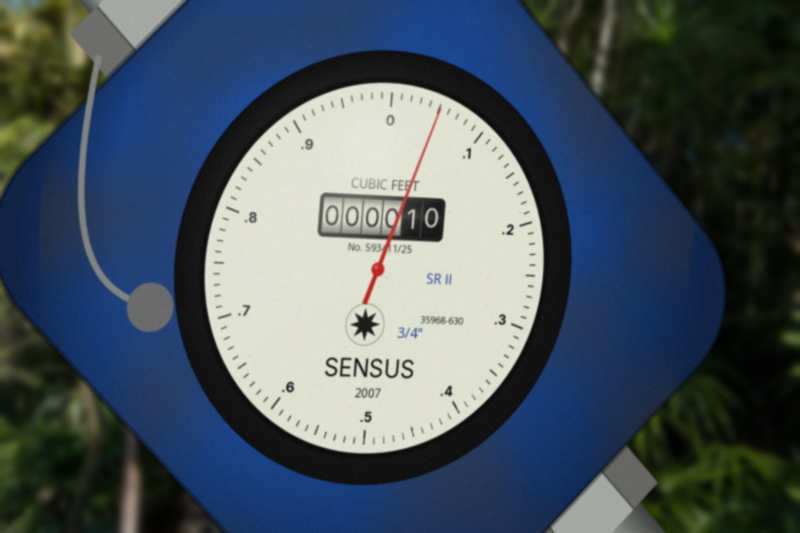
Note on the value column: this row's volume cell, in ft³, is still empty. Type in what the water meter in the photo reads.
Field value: 10.05 ft³
